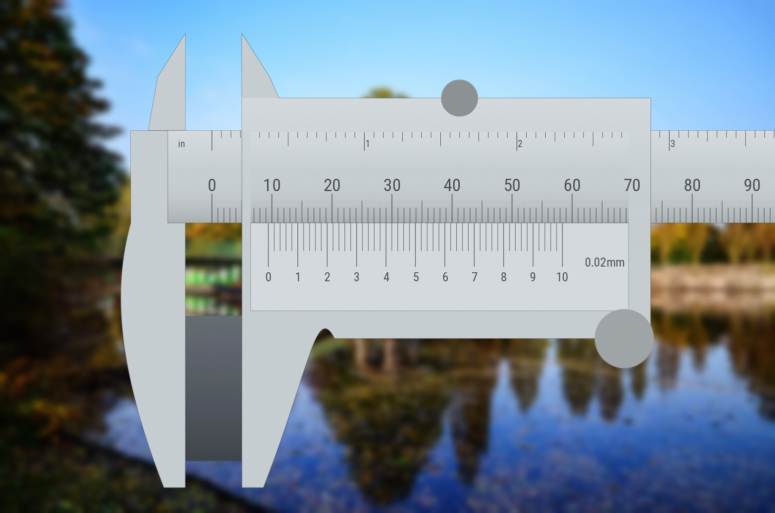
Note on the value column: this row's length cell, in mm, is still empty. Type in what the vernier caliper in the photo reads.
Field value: 9.4 mm
